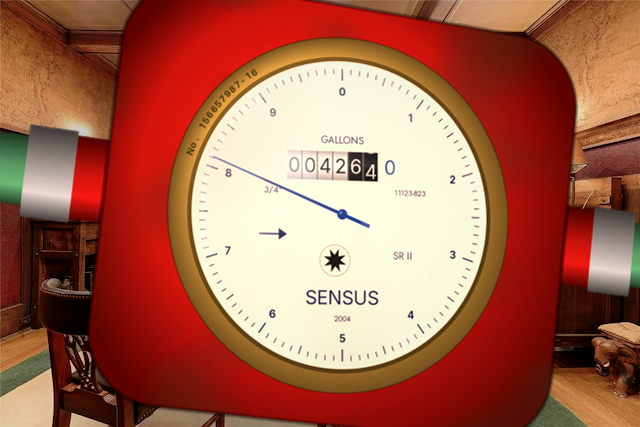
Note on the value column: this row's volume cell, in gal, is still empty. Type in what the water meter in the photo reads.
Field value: 42638.1 gal
